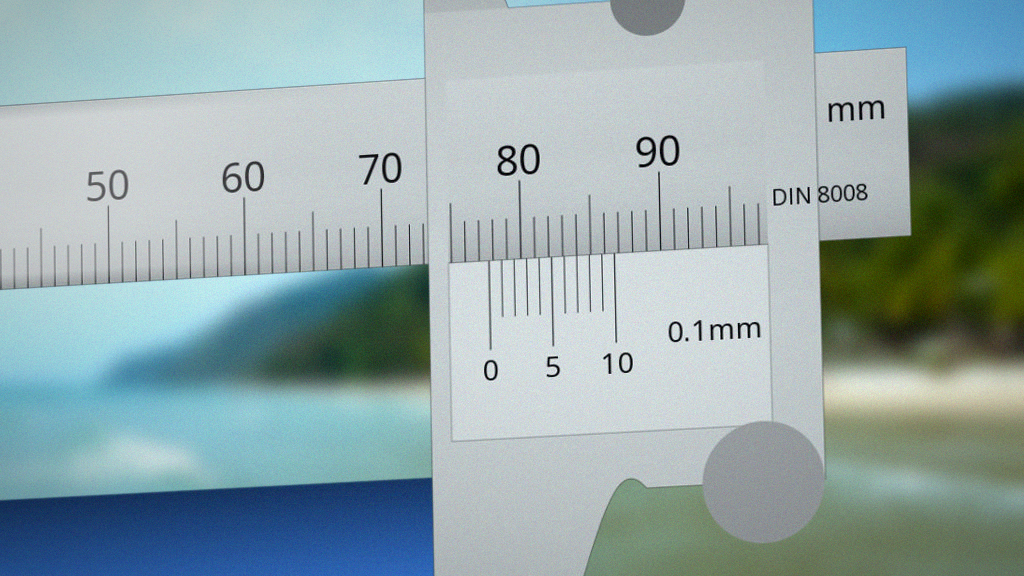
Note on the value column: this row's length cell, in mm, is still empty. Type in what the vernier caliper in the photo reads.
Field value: 77.7 mm
